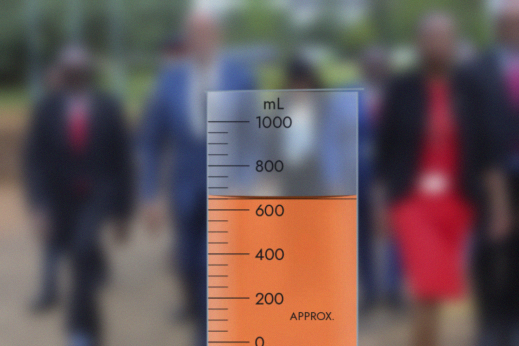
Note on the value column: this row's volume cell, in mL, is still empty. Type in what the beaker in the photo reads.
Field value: 650 mL
